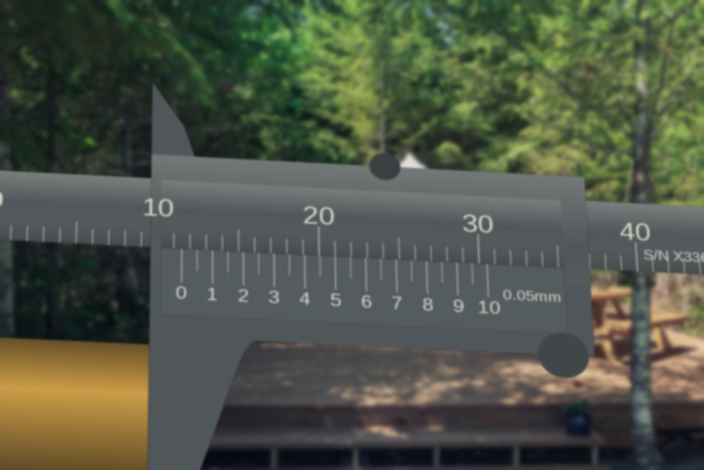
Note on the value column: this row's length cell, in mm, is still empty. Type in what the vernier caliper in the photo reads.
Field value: 11.5 mm
